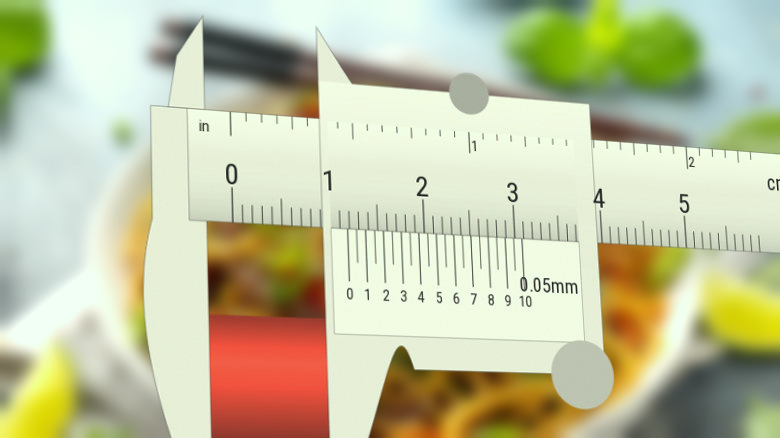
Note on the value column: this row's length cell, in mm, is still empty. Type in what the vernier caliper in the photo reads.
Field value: 11.8 mm
